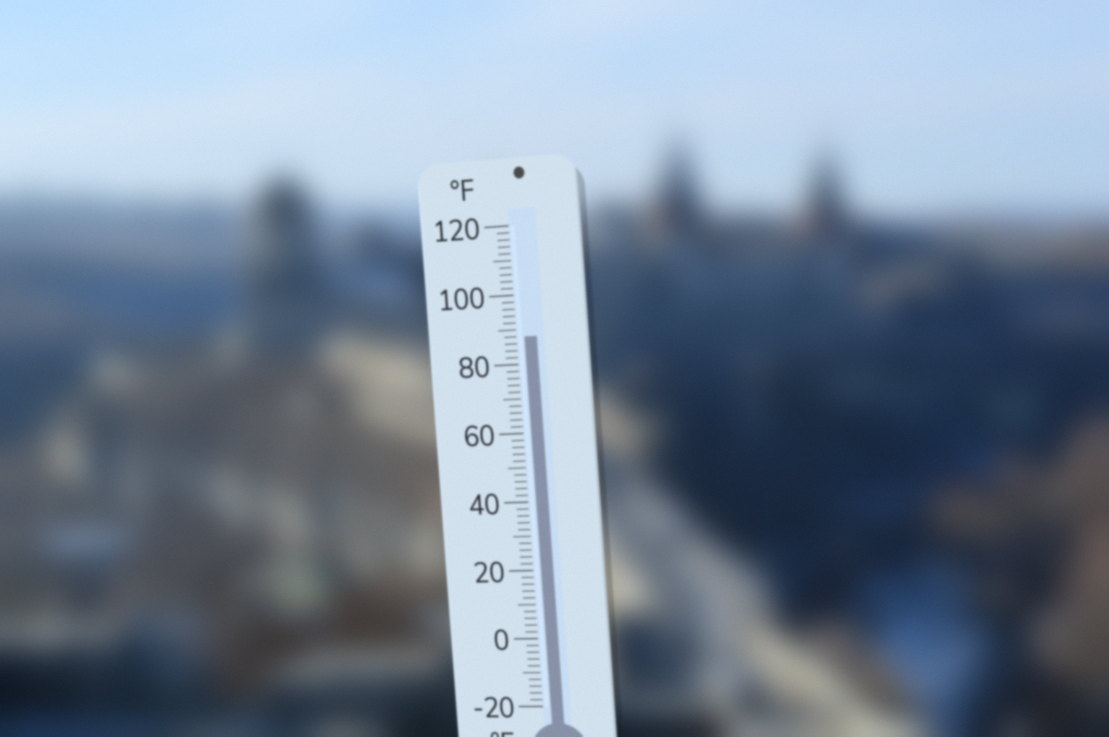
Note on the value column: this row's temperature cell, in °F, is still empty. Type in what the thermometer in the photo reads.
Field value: 88 °F
